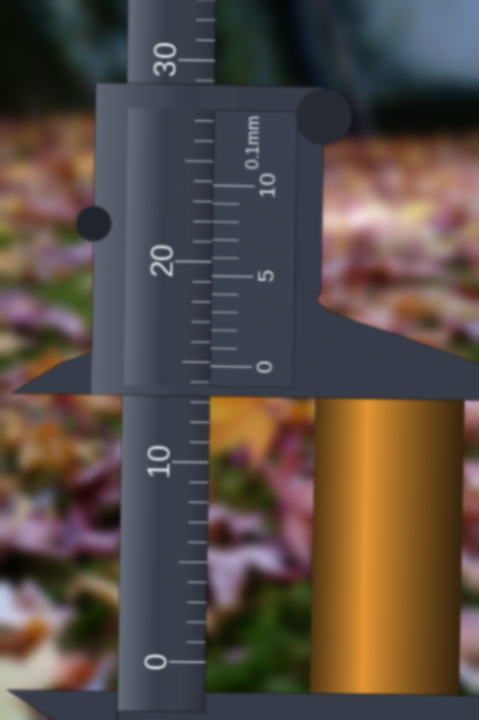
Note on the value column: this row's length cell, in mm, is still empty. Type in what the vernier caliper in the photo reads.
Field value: 14.8 mm
